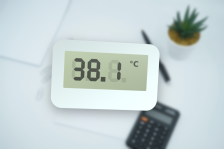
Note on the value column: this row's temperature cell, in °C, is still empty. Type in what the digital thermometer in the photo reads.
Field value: 38.1 °C
